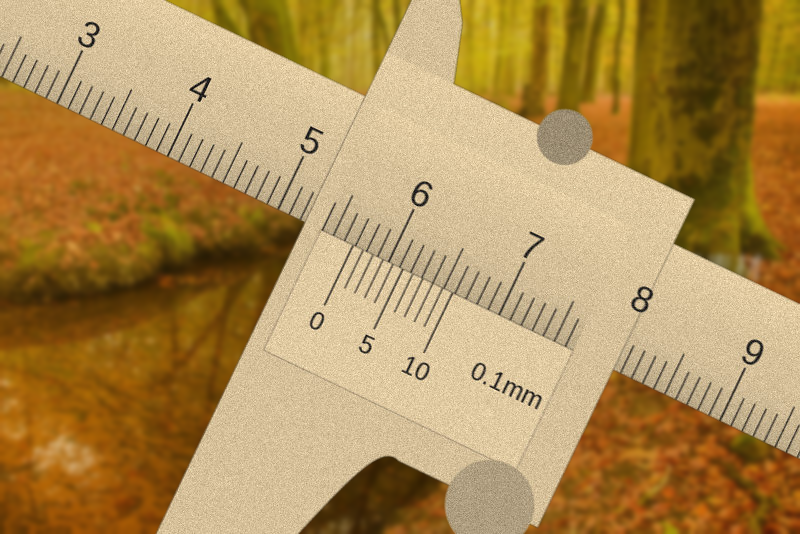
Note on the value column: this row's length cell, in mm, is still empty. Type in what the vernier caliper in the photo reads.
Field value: 56.8 mm
